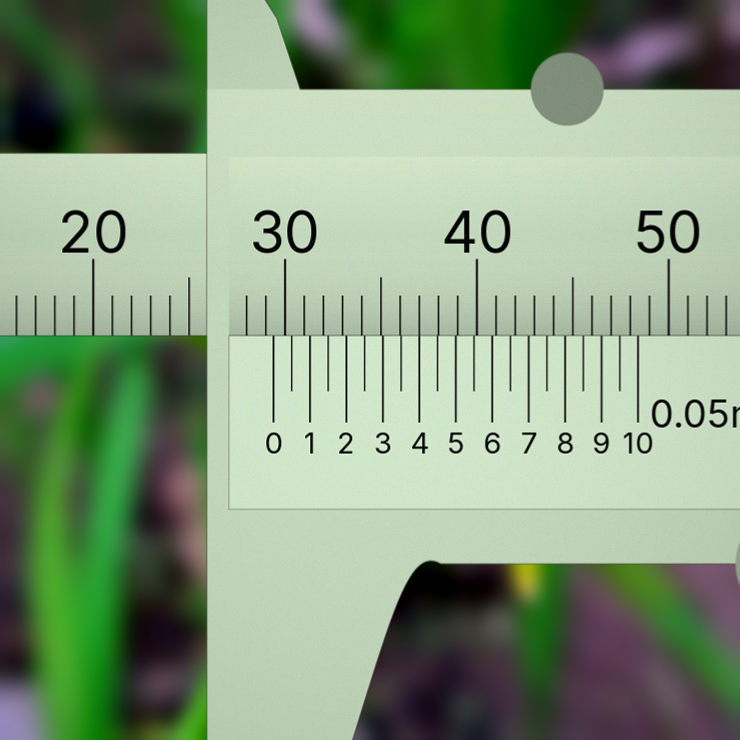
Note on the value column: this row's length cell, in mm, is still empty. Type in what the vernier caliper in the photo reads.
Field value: 29.4 mm
